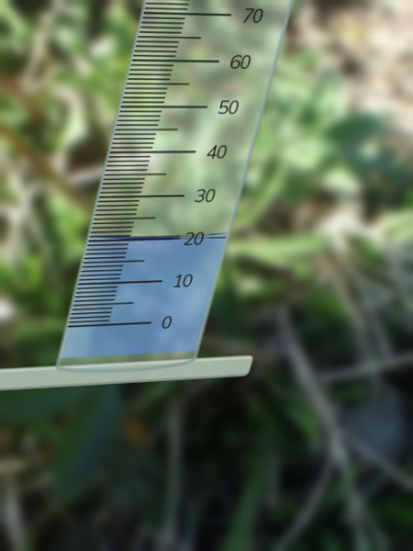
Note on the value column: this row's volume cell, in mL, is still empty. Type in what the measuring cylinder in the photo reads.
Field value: 20 mL
